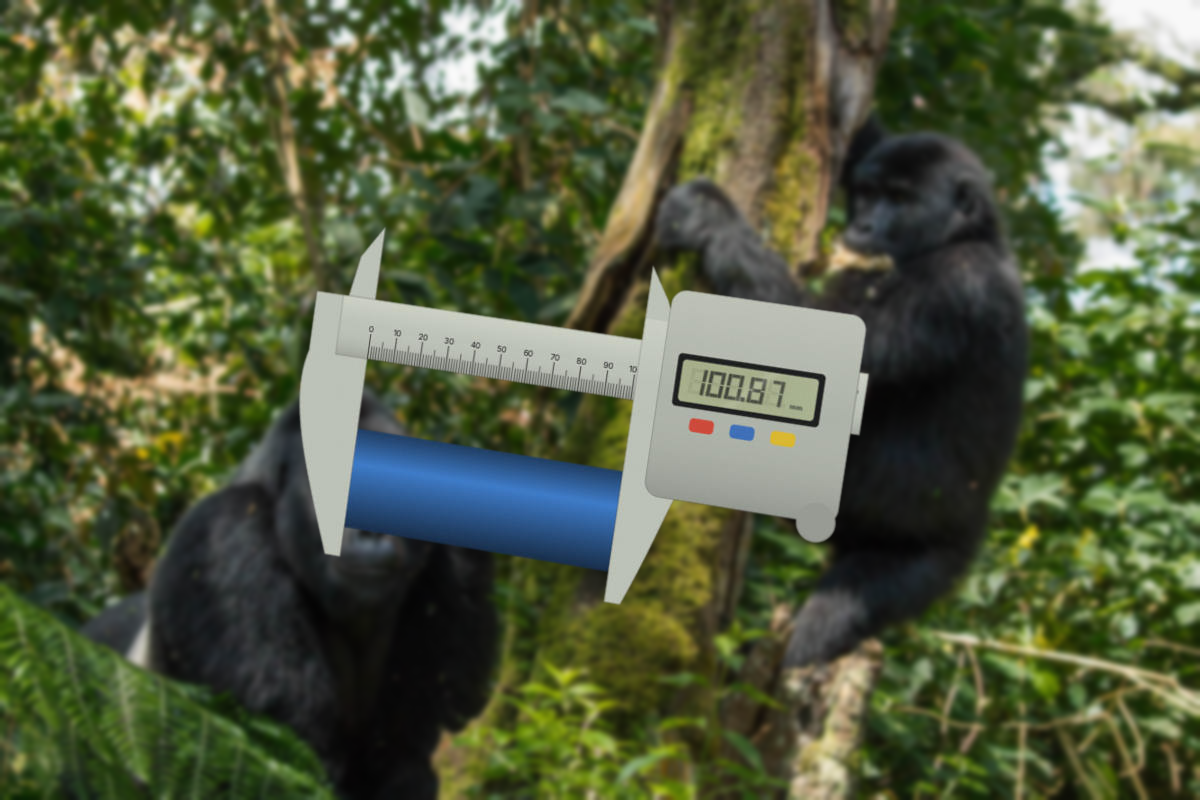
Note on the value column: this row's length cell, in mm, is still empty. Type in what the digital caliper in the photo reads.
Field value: 100.87 mm
